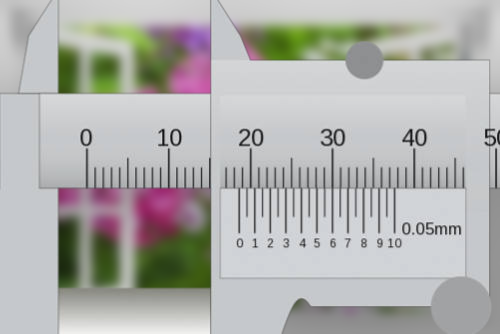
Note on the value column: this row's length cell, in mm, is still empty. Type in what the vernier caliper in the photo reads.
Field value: 18.6 mm
